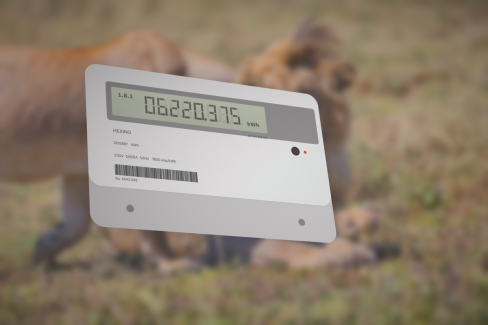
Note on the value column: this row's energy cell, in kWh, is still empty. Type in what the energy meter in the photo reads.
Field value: 6220.375 kWh
